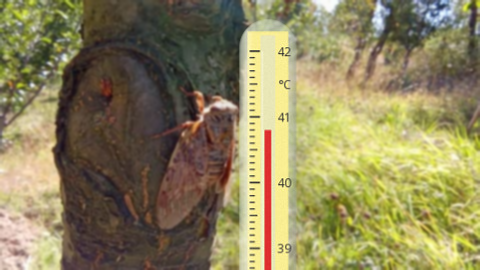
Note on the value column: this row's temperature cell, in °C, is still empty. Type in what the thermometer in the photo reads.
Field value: 40.8 °C
